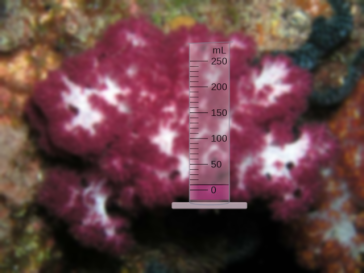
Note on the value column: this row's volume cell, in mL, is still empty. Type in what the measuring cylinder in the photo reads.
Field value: 10 mL
